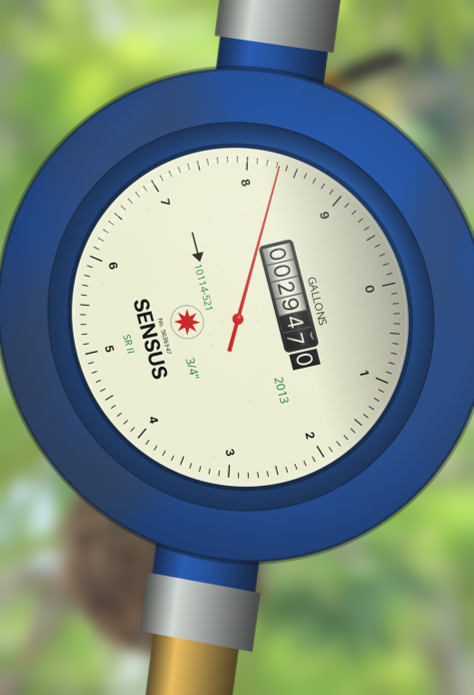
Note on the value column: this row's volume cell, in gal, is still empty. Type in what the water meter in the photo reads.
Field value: 29468.3 gal
